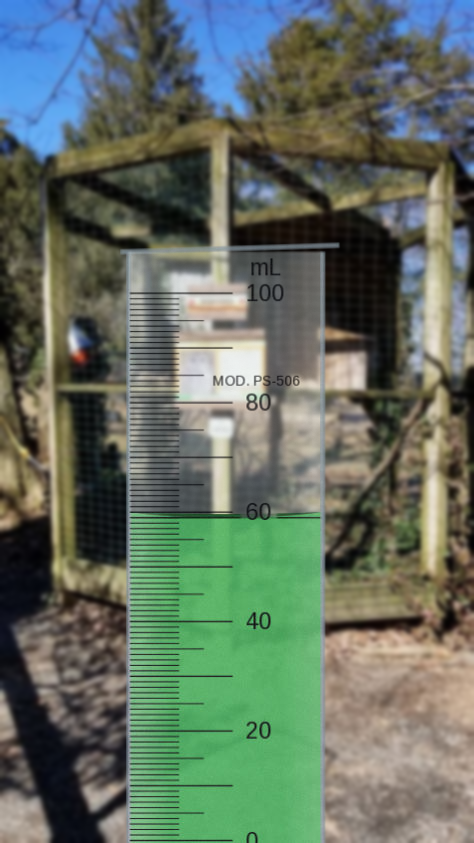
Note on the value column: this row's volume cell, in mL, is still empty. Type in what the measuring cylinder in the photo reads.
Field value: 59 mL
